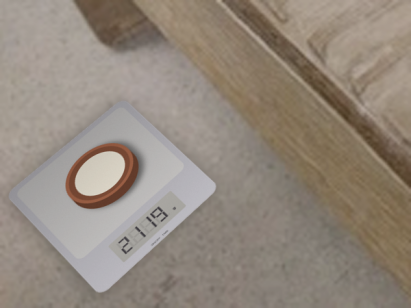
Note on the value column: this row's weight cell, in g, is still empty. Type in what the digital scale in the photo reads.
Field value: 2119 g
